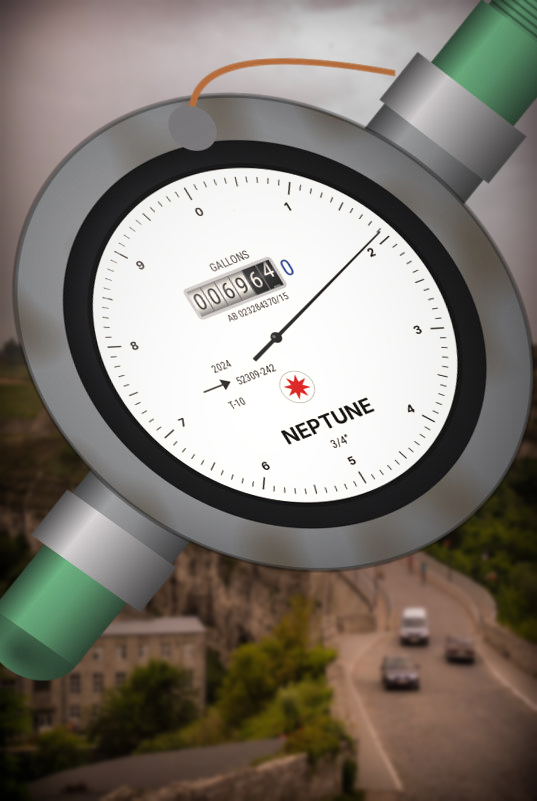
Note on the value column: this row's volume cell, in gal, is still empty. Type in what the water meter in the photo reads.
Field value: 69641.9 gal
